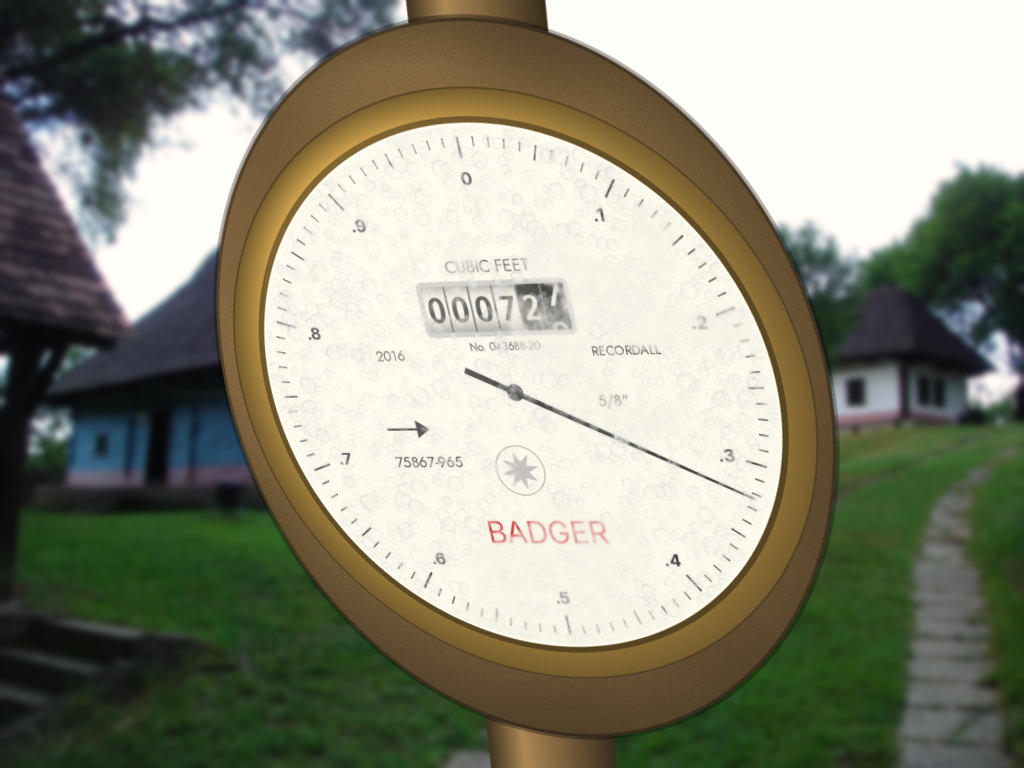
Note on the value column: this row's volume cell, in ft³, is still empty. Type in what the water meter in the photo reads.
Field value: 727.32 ft³
